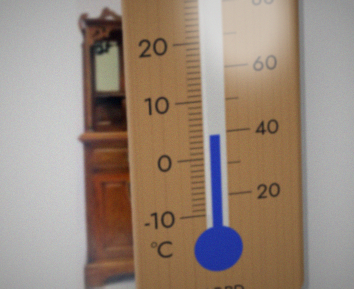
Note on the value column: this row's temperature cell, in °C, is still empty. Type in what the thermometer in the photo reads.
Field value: 4 °C
